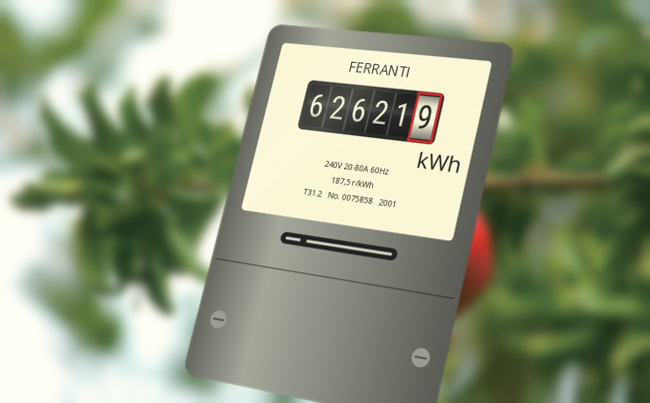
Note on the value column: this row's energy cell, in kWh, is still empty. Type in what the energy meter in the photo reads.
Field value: 62621.9 kWh
